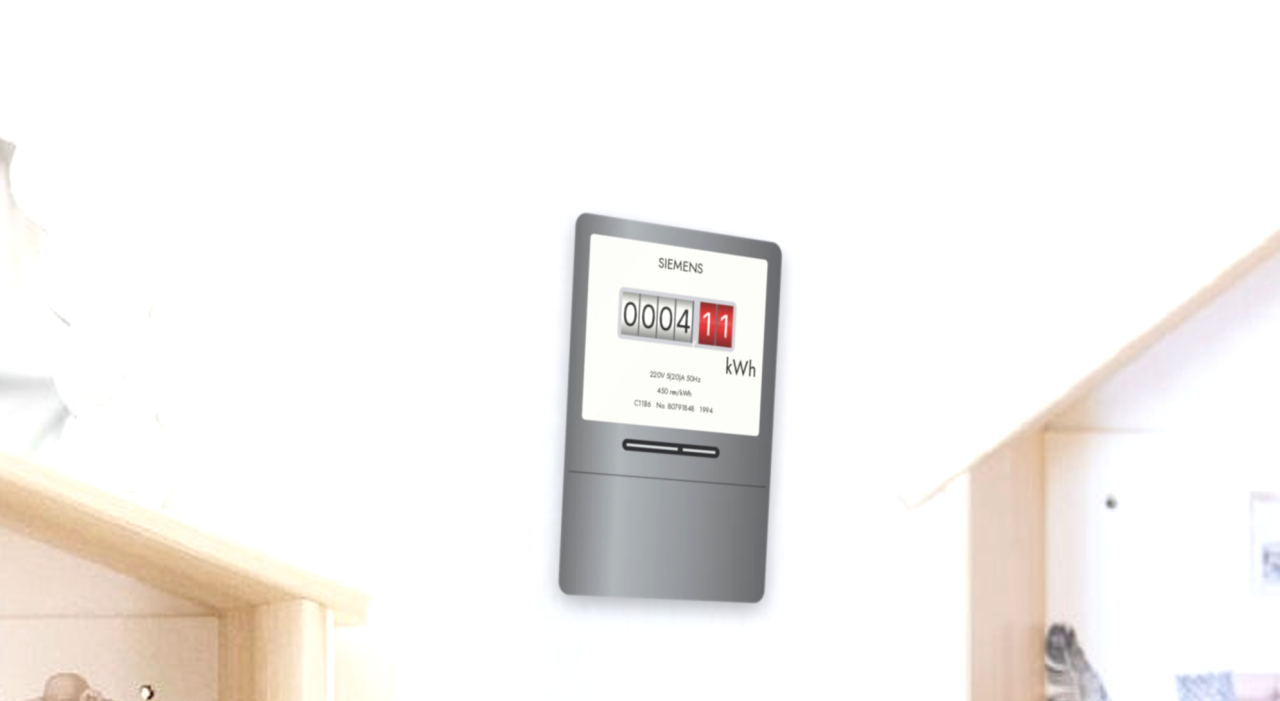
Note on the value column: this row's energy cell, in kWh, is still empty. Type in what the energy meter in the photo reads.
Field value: 4.11 kWh
